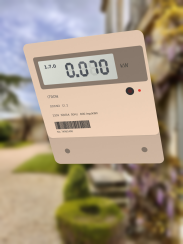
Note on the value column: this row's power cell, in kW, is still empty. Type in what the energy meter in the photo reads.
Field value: 0.070 kW
